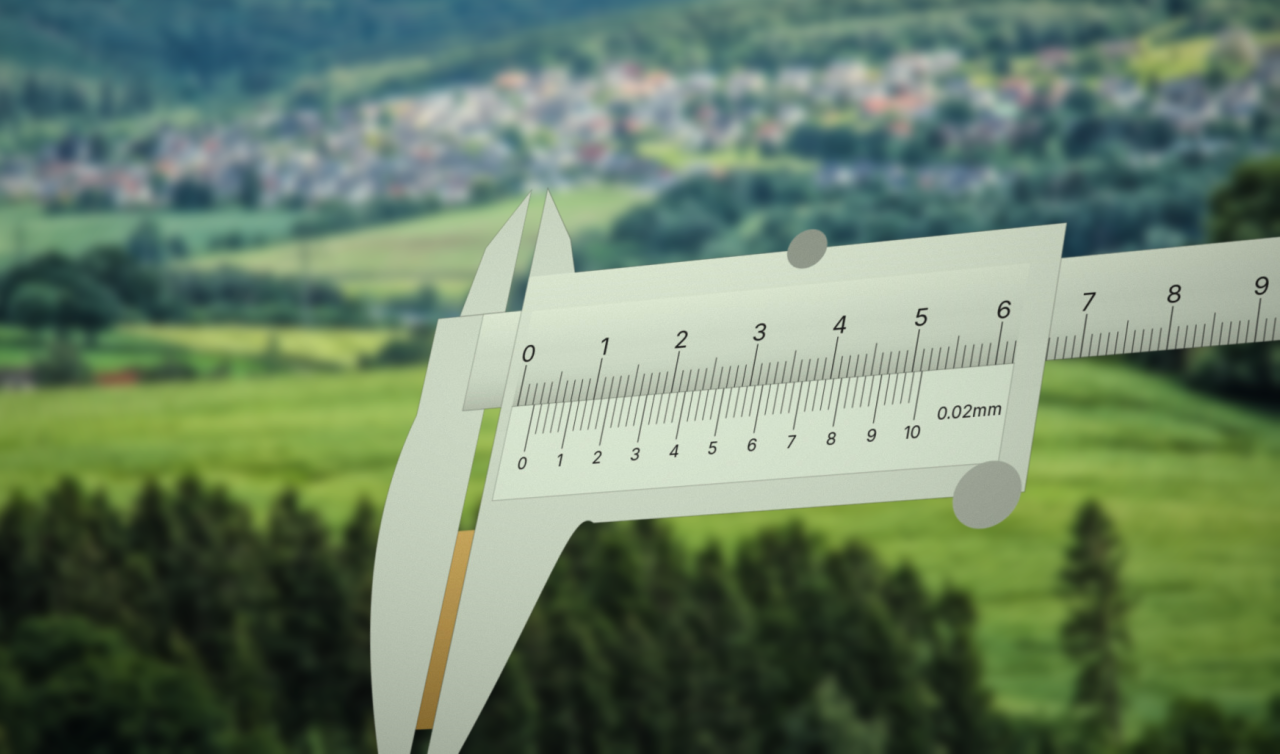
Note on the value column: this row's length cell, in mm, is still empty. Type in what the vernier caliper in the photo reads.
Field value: 2.2 mm
